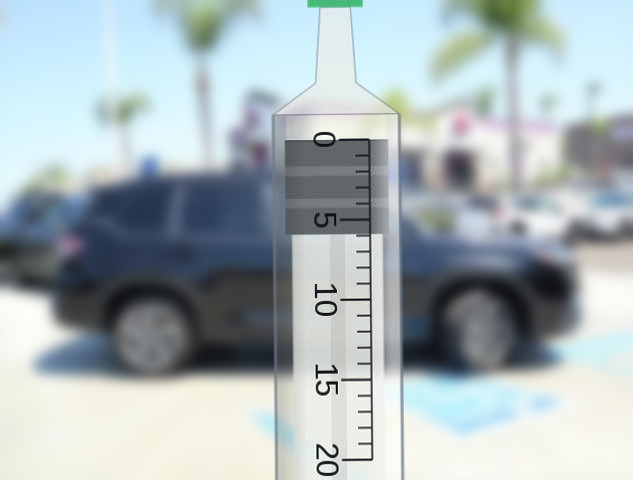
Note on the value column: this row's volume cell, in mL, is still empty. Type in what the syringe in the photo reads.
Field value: 0 mL
